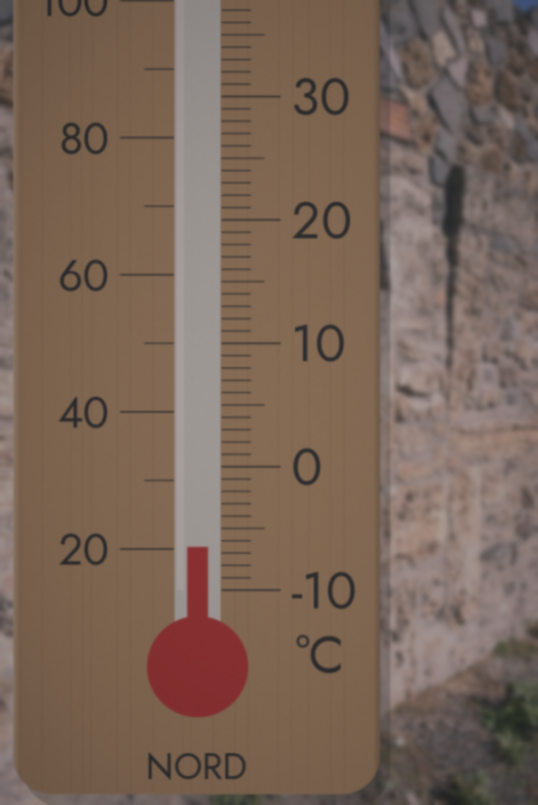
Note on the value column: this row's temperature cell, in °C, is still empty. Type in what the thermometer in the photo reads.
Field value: -6.5 °C
